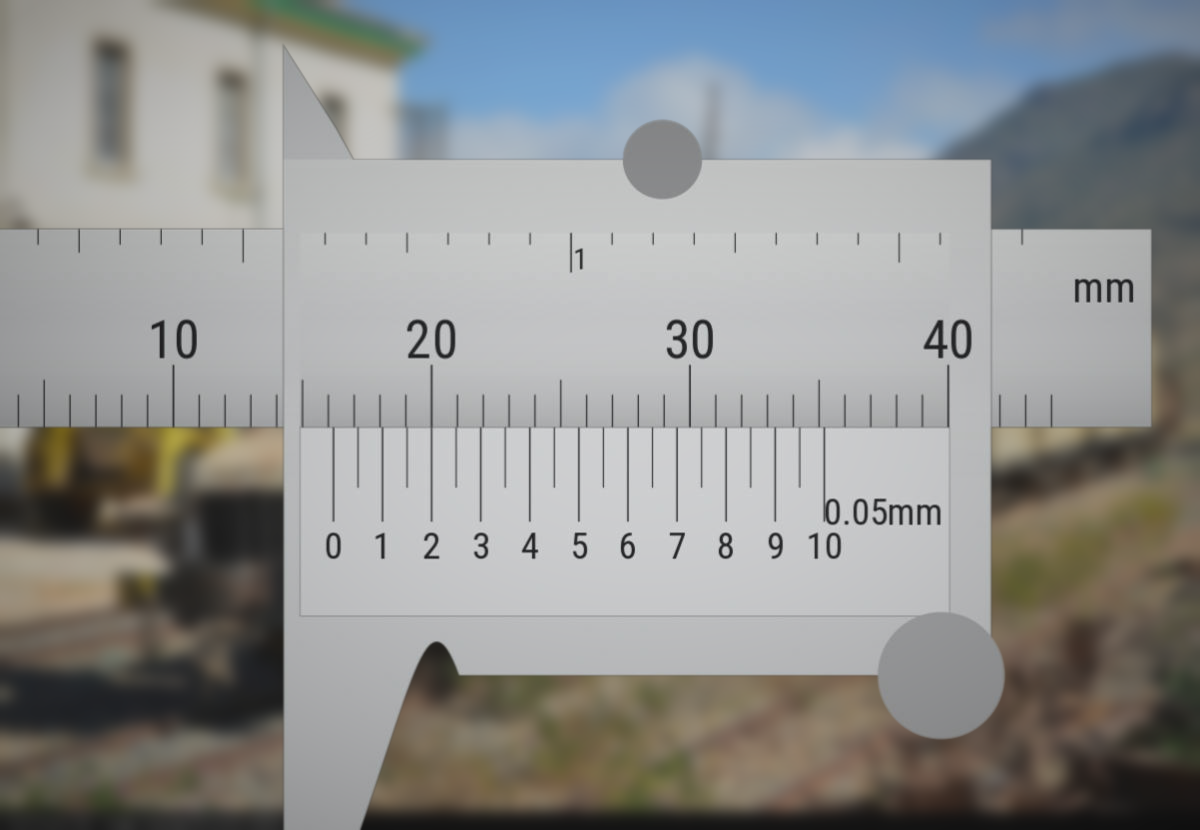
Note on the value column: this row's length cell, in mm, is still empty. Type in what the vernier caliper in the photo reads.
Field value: 16.2 mm
